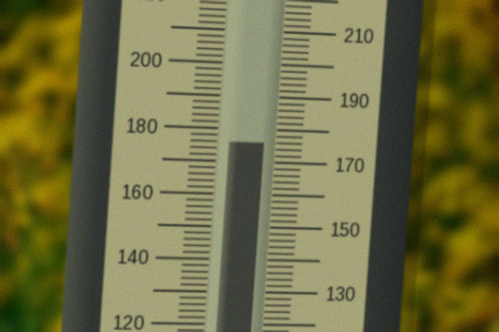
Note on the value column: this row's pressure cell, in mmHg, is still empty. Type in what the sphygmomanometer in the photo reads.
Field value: 176 mmHg
